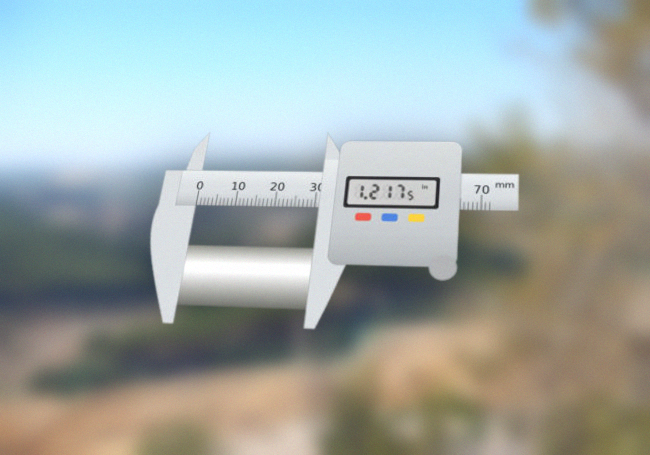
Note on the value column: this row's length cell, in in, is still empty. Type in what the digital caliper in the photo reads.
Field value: 1.2175 in
